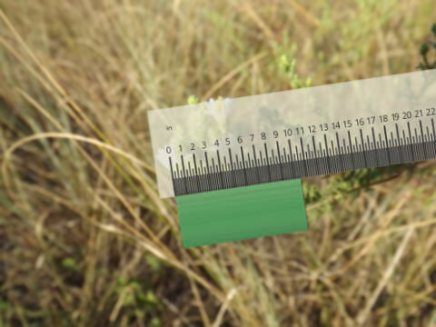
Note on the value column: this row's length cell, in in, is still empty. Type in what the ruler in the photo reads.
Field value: 10.5 in
